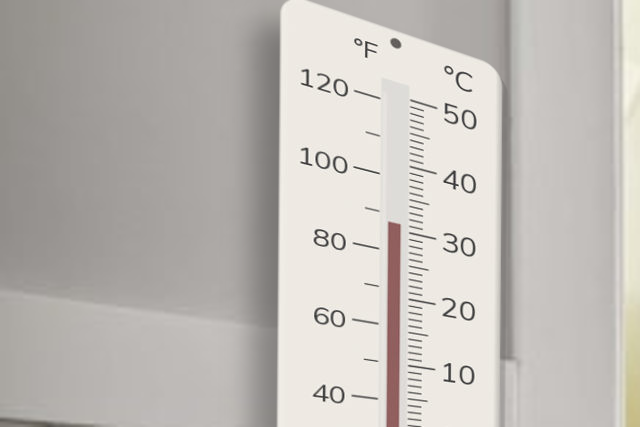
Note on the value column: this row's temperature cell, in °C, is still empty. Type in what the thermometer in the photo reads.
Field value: 31 °C
